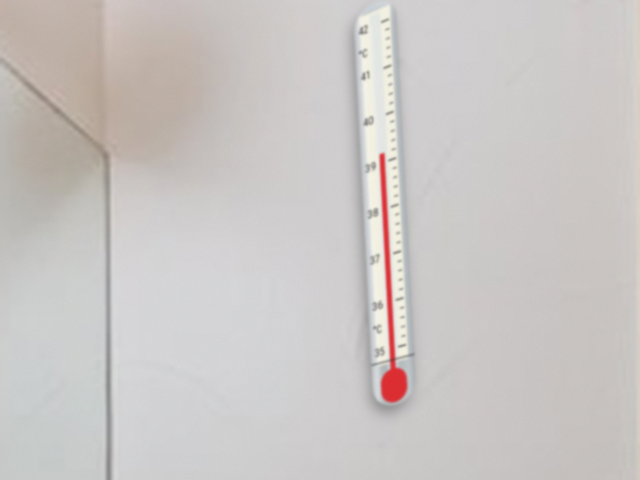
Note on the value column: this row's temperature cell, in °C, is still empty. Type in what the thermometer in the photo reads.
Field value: 39.2 °C
